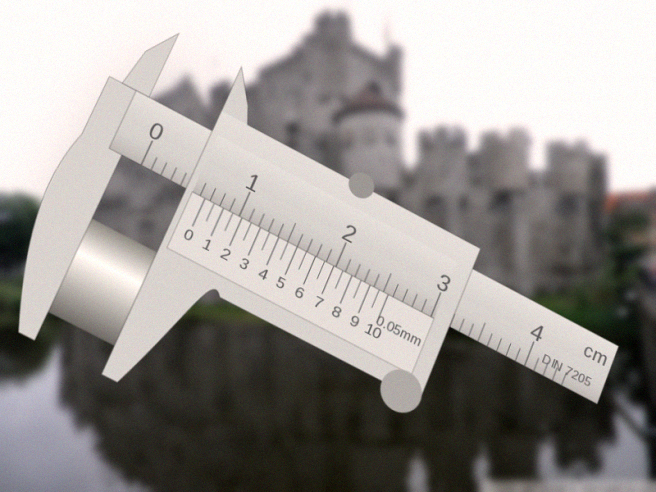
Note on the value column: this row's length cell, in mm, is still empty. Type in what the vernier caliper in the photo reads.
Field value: 6.5 mm
